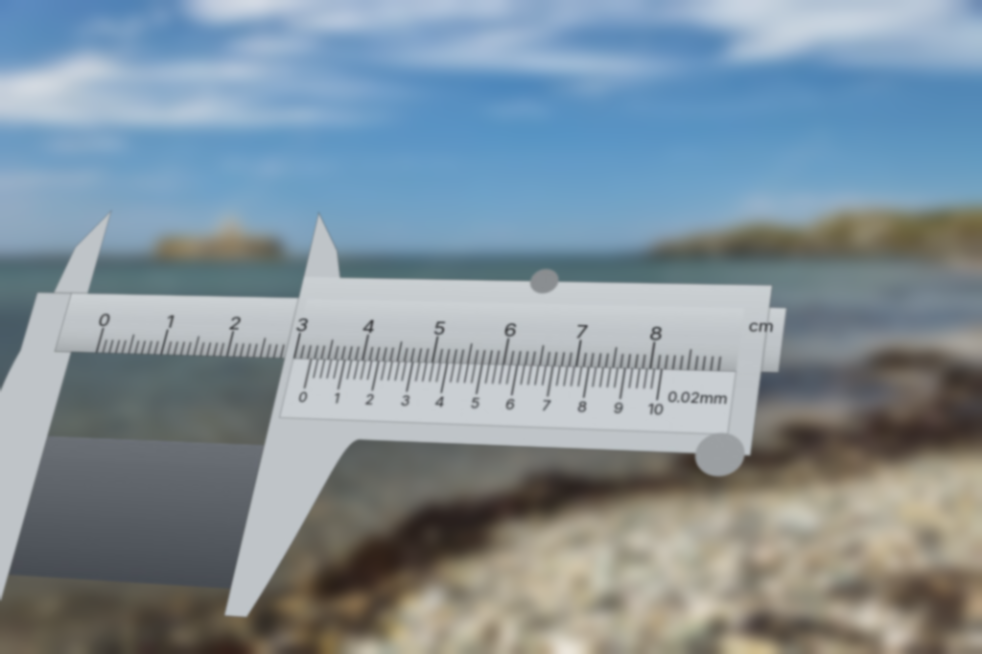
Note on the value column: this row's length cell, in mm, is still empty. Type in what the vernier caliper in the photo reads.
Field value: 32.5 mm
